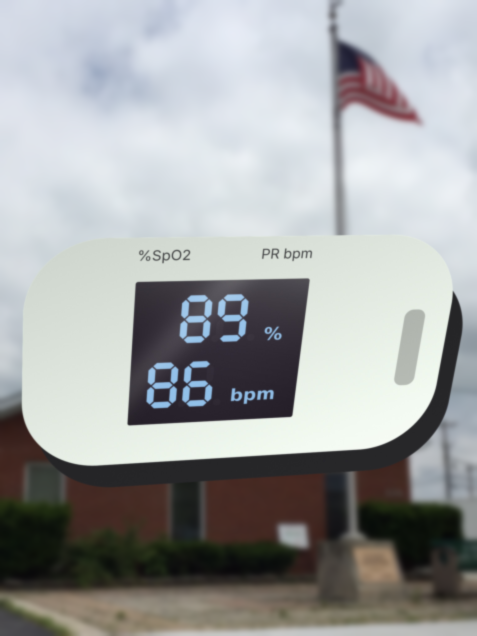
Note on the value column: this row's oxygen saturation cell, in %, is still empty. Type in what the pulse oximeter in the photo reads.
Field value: 89 %
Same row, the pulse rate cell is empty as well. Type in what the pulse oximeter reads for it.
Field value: 86 bpm
